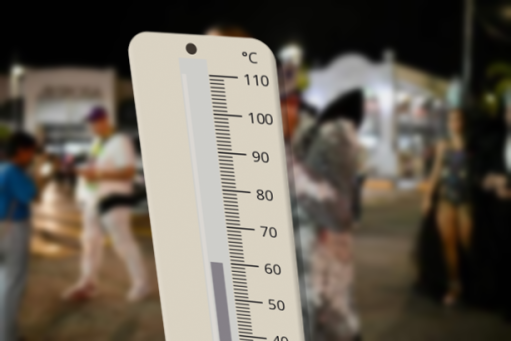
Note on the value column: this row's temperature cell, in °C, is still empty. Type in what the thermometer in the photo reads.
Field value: 60 °C
